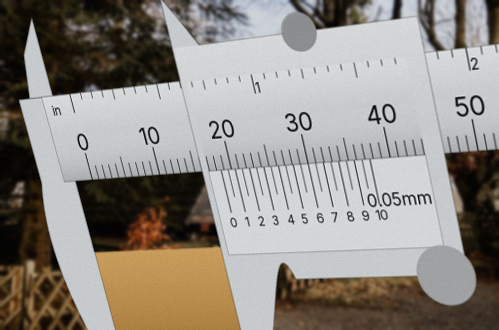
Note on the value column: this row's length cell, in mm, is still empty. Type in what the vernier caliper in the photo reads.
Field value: 18.6 mm
